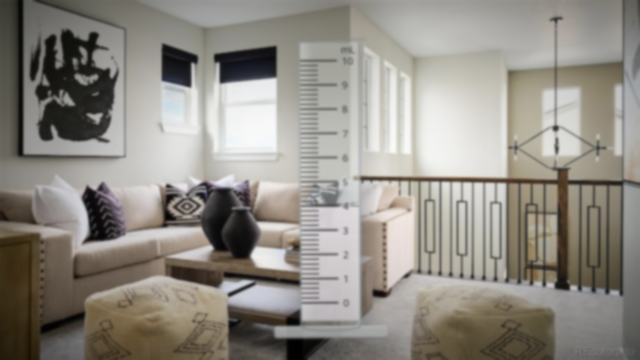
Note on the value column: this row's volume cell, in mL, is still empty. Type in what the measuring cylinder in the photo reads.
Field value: 4 mL
